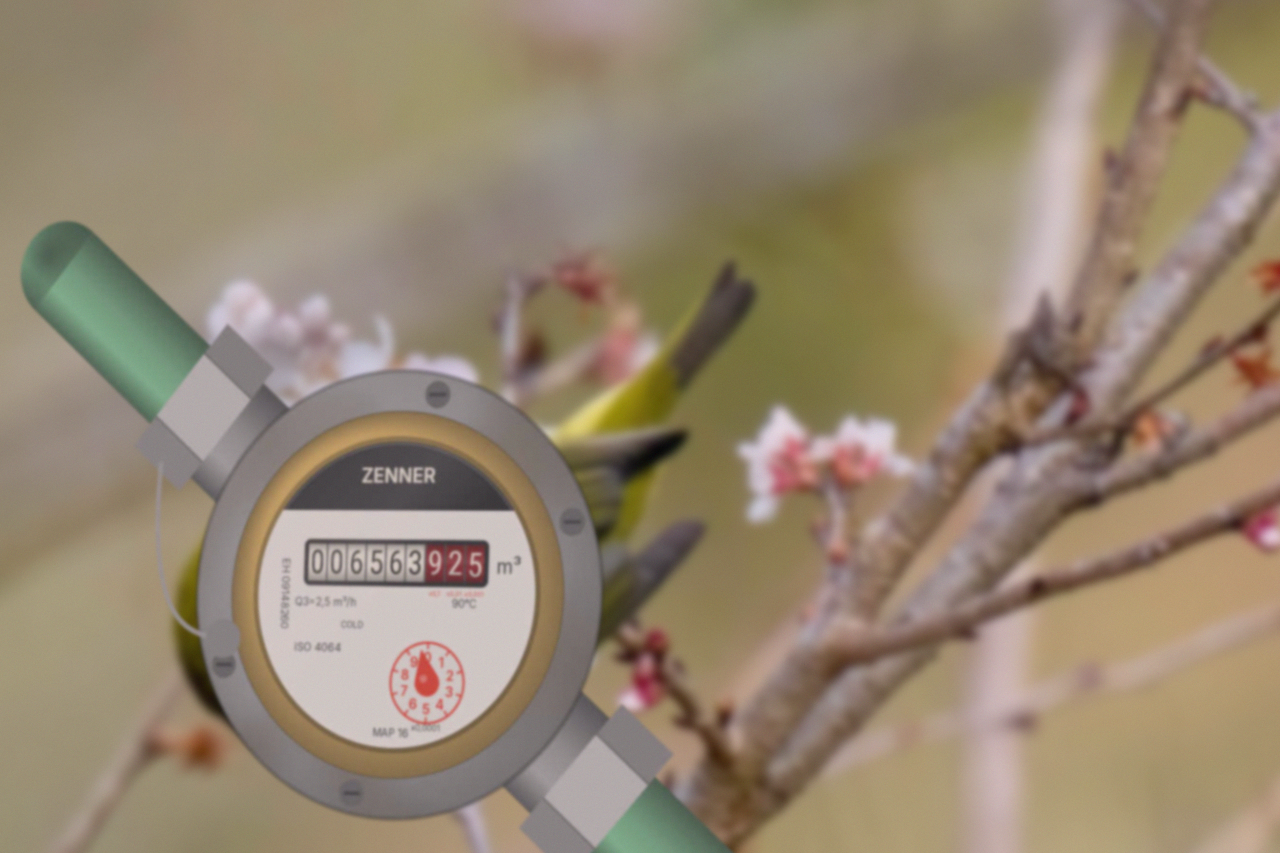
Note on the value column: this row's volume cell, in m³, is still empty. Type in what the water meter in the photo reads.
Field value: 6563.9249 m³
